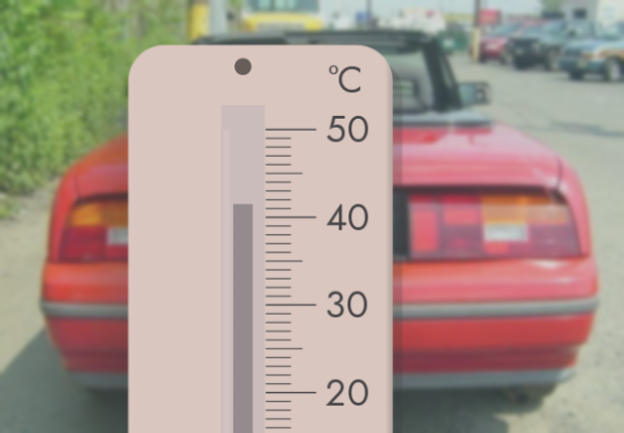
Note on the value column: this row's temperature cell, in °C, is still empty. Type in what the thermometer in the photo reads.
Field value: 41.5 °C
